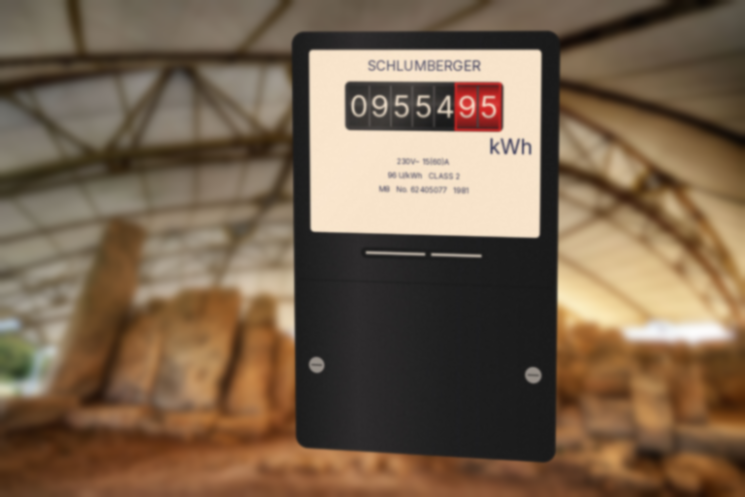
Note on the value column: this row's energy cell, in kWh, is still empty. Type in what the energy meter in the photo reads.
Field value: 9554.95 kWh
